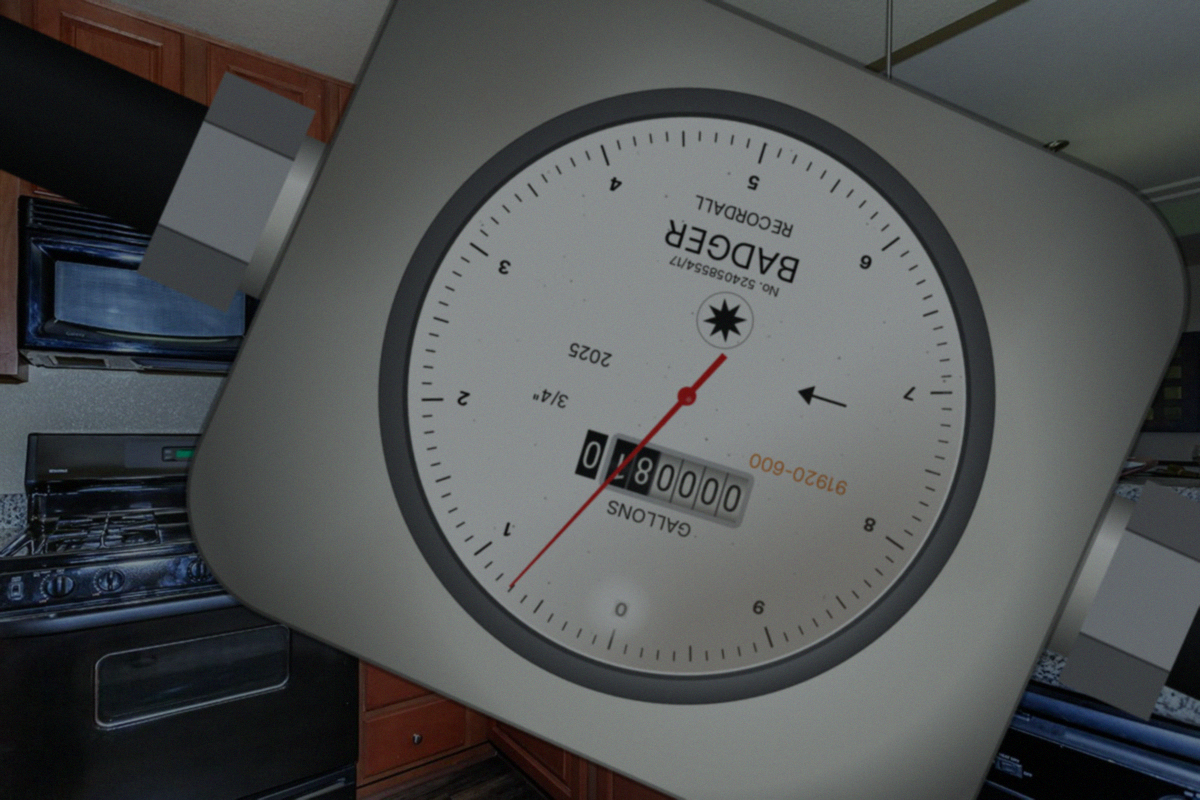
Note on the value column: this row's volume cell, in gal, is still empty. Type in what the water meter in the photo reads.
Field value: 810.7 gal
